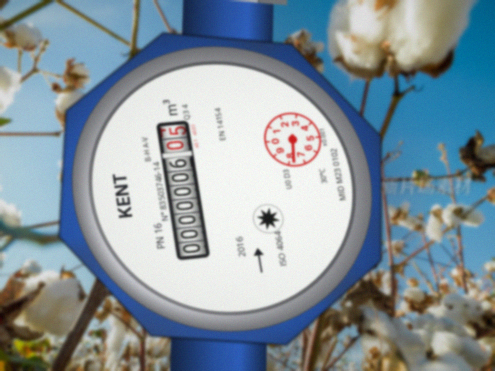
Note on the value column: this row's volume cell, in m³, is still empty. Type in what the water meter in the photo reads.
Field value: 6.047 m³
